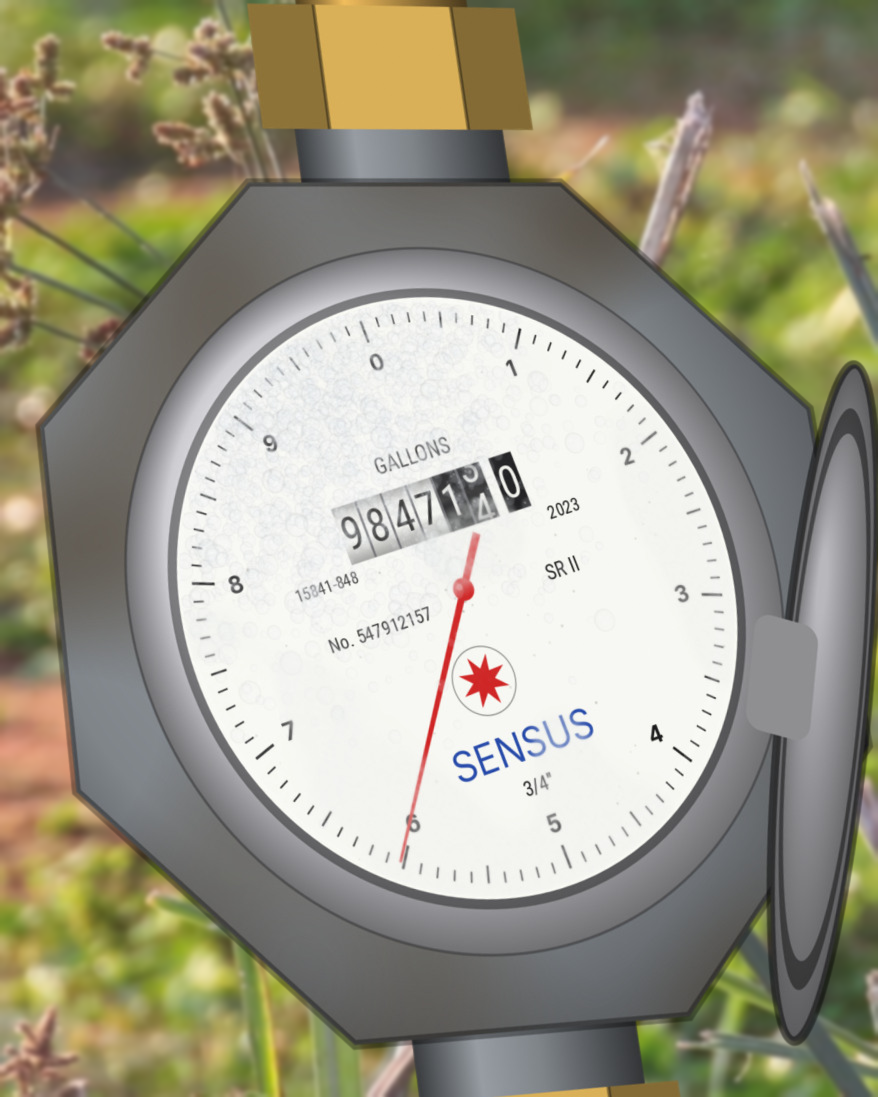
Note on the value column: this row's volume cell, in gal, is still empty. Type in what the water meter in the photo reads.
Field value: 9847136.0 gal
